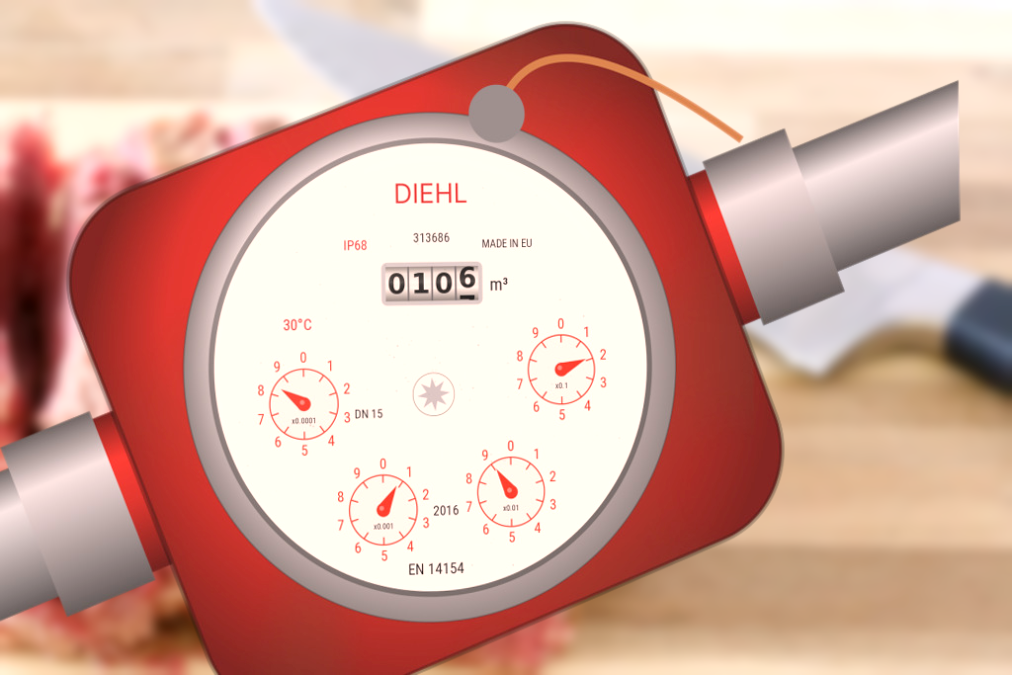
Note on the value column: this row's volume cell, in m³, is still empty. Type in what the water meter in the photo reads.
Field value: 106.1908 m³
